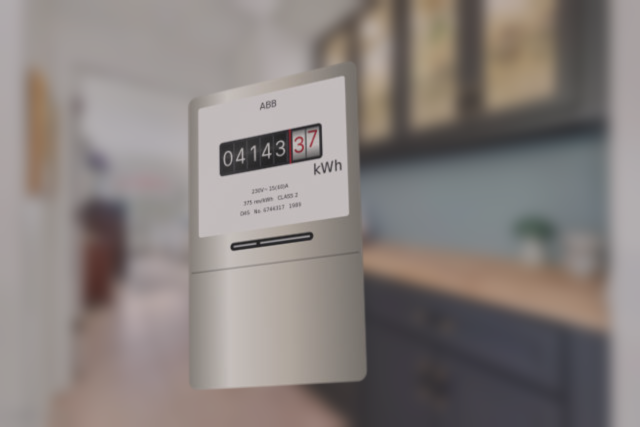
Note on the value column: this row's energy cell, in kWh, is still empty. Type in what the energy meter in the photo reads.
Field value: 4143.37 kWh
